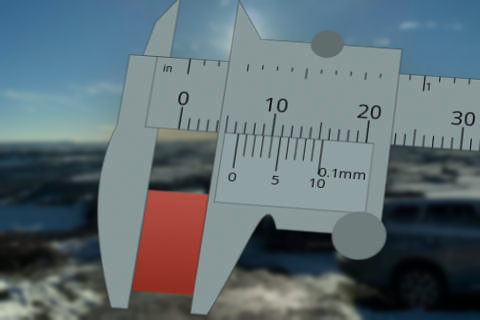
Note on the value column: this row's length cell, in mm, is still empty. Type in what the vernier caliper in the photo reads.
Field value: 6.4 mm
